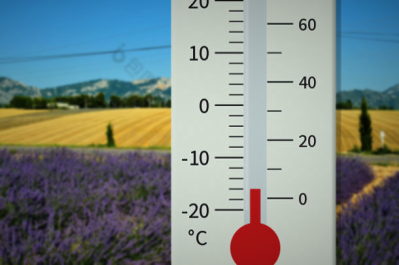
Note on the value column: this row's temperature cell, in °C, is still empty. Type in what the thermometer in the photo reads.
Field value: -16 °C
